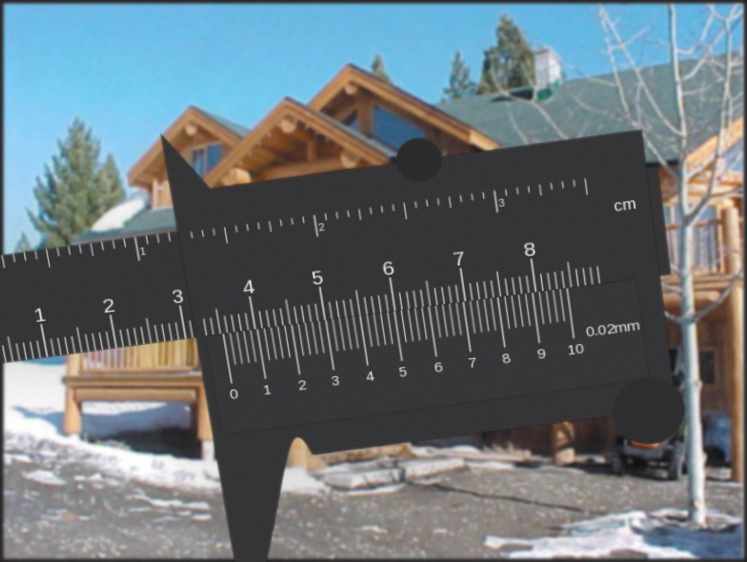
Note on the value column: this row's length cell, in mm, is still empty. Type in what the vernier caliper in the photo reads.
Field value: 35.4 mm
